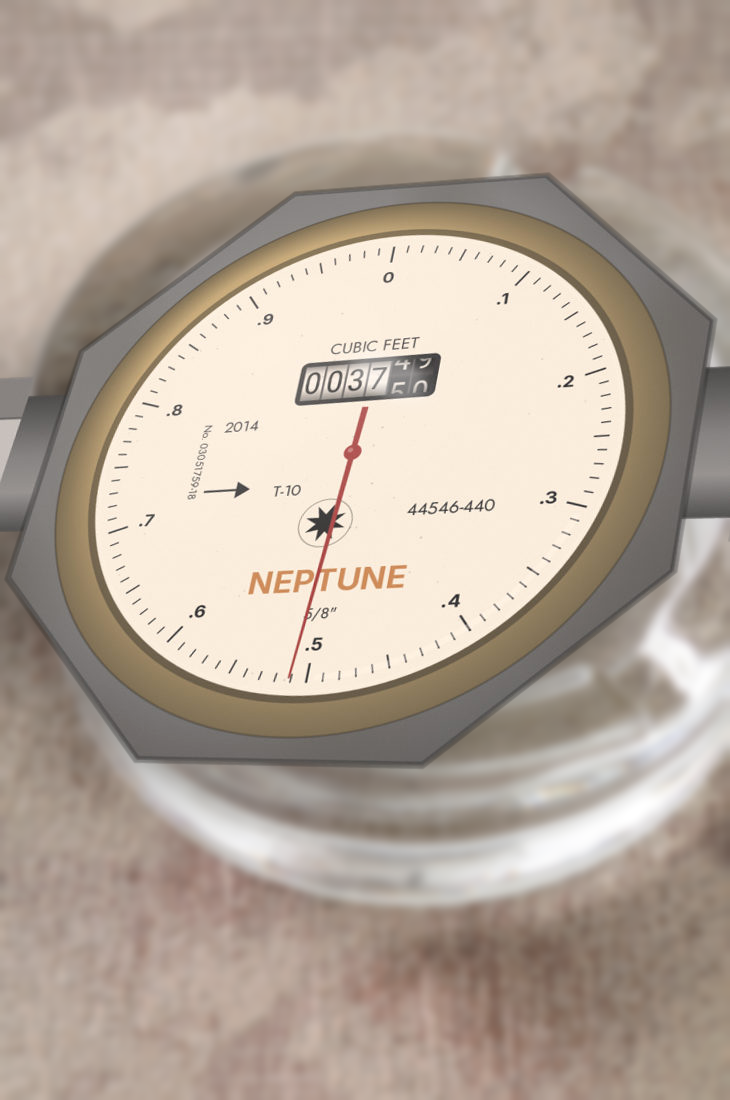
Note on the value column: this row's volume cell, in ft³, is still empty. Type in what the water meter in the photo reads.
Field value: 3749.51 ft³
